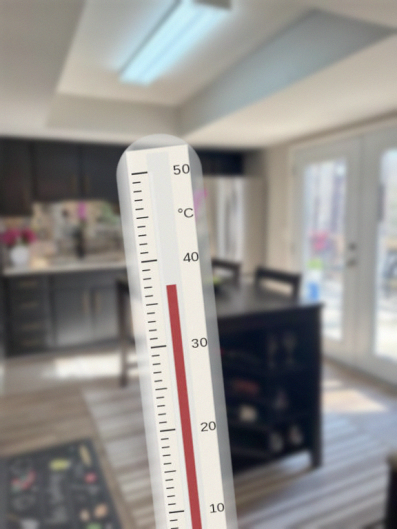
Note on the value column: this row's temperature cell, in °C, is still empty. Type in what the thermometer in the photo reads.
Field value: 37 °C
